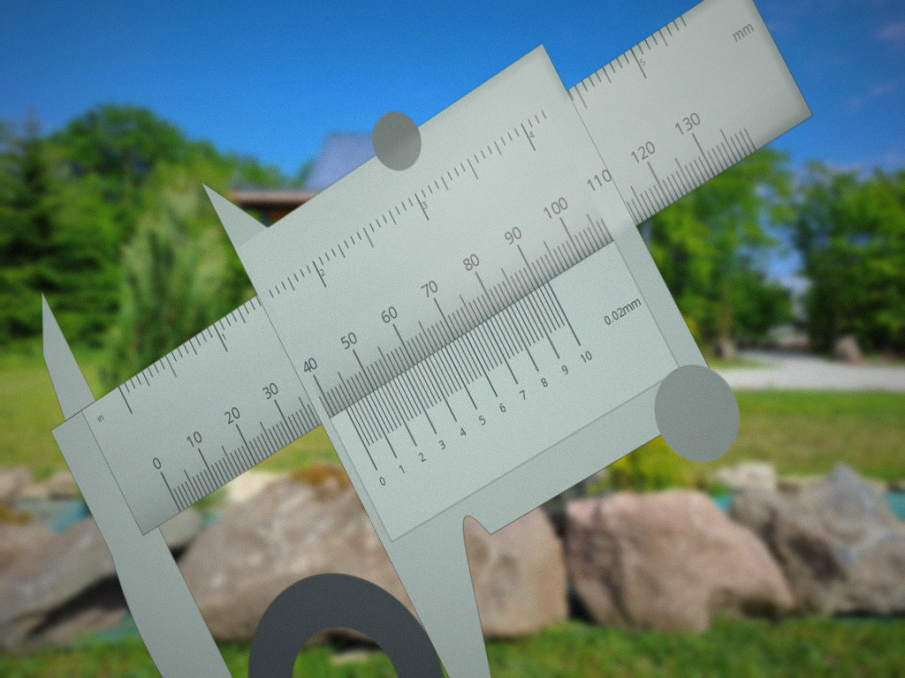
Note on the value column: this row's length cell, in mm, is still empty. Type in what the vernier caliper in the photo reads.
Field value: 43.0 mm
